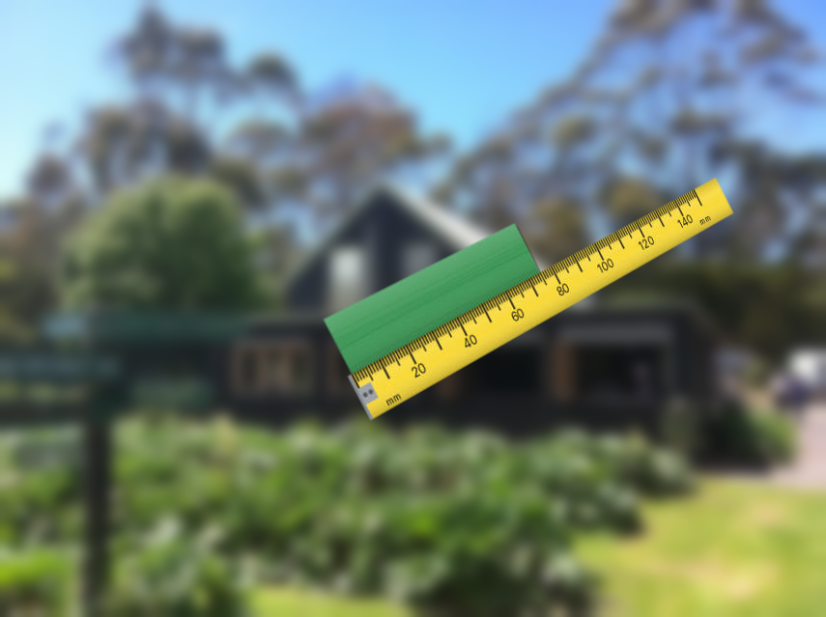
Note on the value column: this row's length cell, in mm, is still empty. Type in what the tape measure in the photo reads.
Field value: 75 mm
